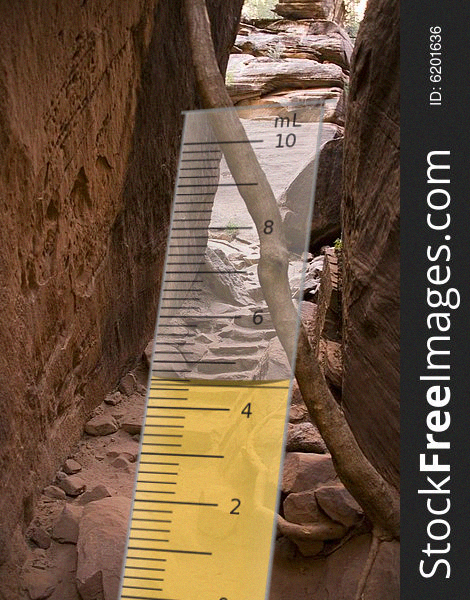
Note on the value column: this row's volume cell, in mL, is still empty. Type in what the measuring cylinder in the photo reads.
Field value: 4.5 mL
